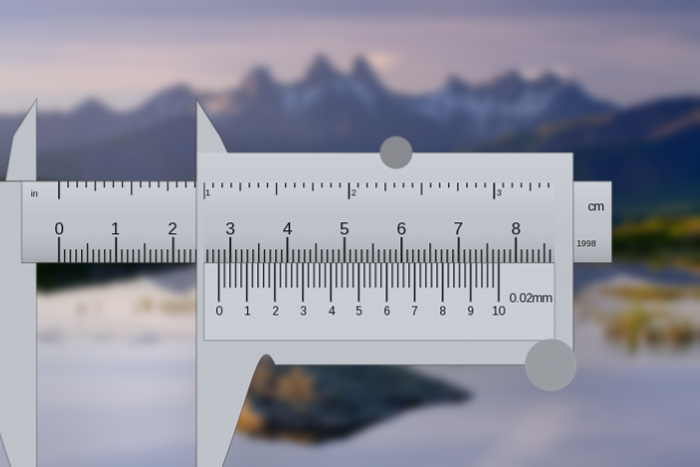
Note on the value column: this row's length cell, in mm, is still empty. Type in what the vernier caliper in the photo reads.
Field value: 28.0 mm
